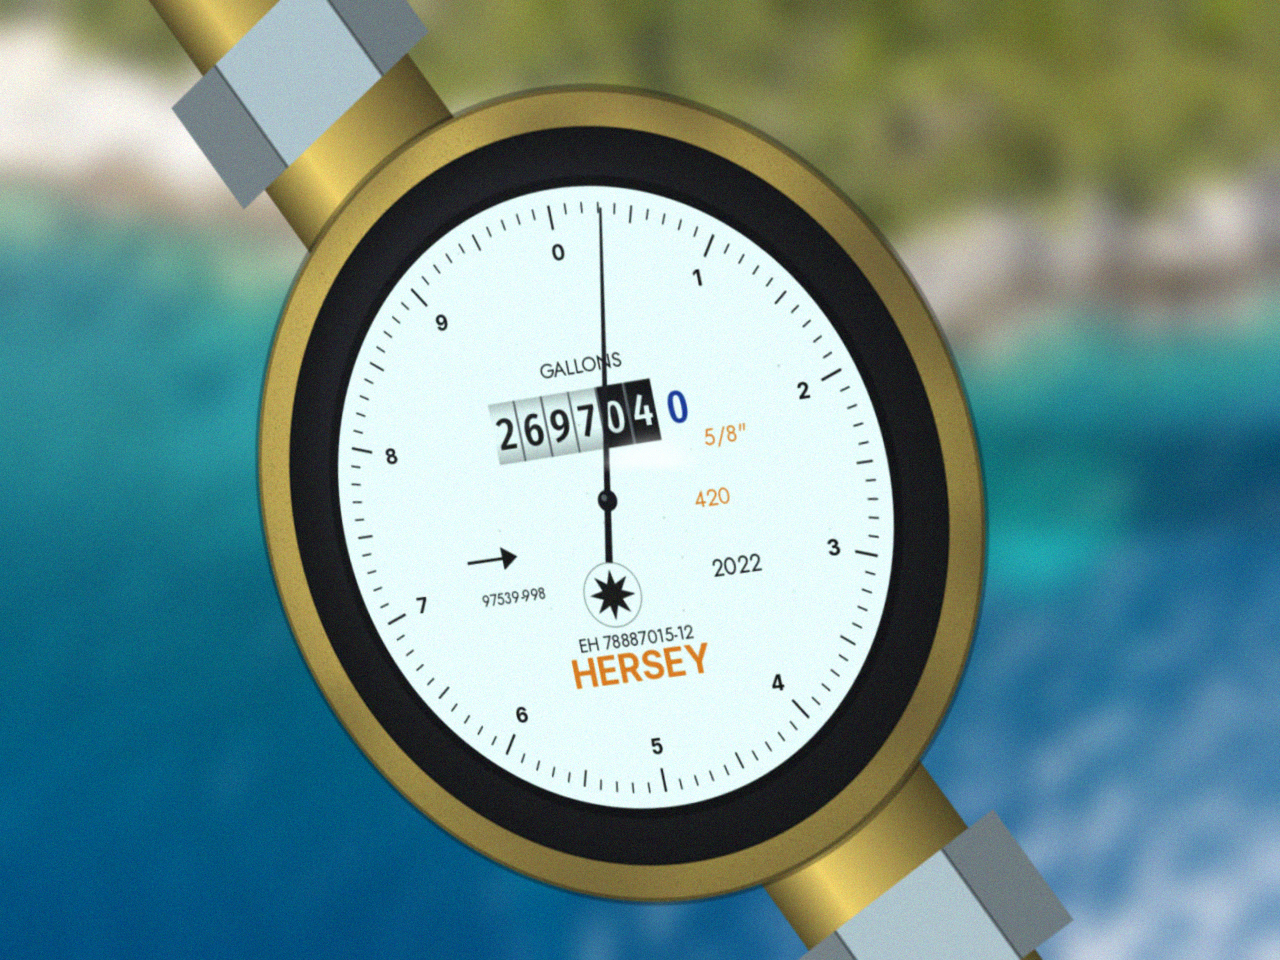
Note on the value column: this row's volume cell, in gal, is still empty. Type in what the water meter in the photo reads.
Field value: 2697040.3 gal
